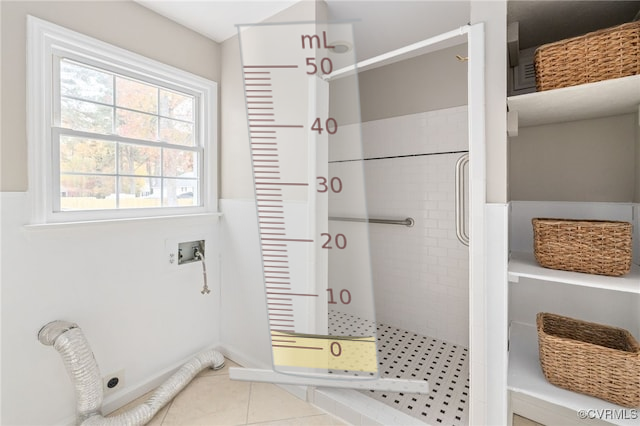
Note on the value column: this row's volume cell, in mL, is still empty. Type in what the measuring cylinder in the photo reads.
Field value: 2 mL
